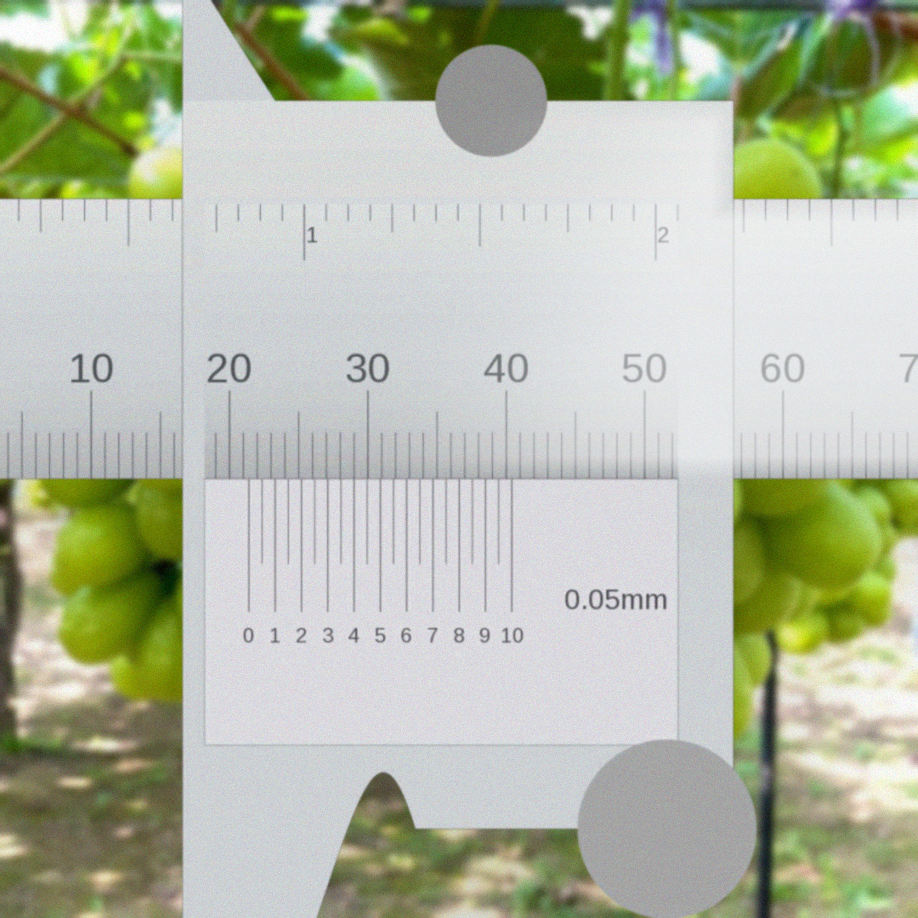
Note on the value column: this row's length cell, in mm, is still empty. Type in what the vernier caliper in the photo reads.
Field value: 21.4 mm
